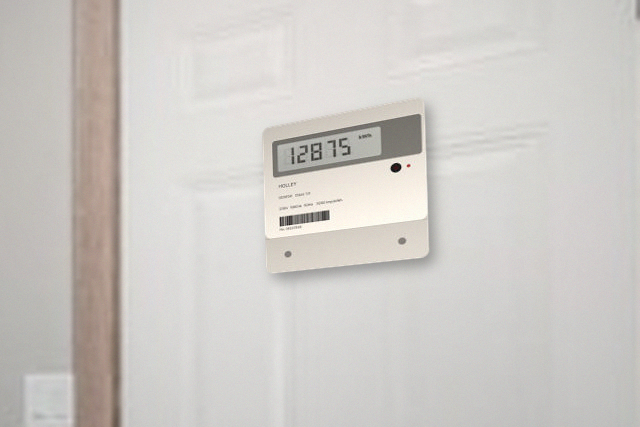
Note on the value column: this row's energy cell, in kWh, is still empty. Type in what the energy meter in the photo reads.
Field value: 12875 kWh
